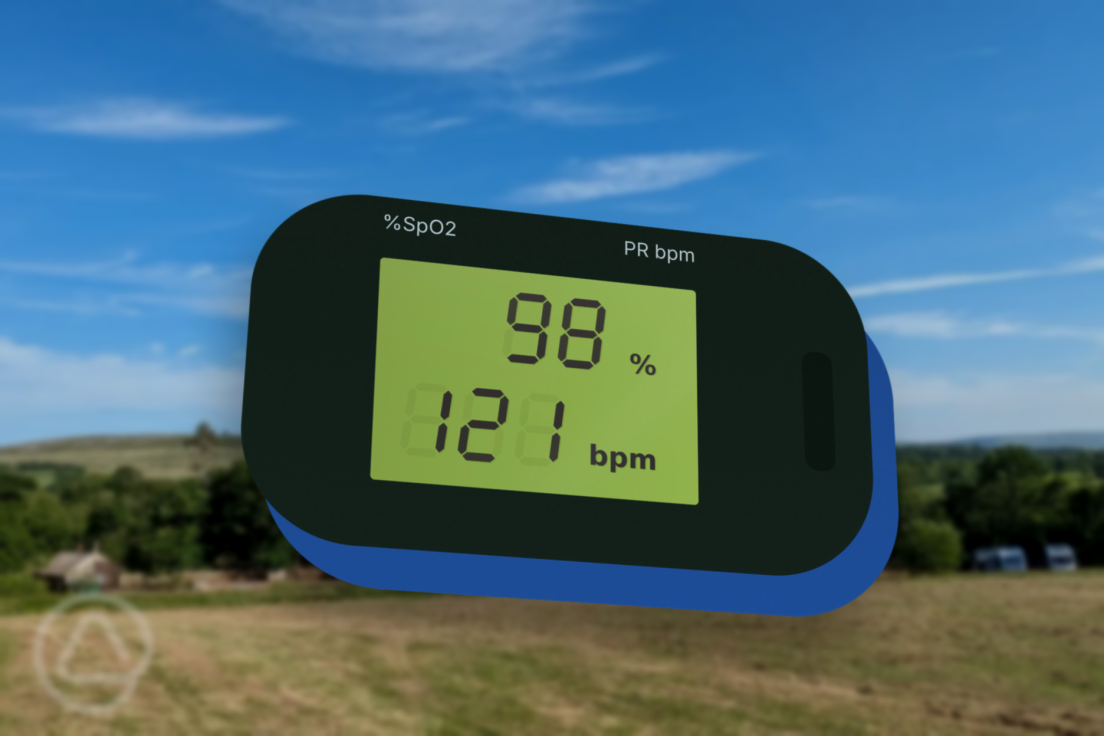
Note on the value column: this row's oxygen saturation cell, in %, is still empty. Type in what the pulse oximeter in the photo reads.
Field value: 98 %
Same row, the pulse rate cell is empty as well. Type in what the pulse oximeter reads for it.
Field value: 121 bpm
